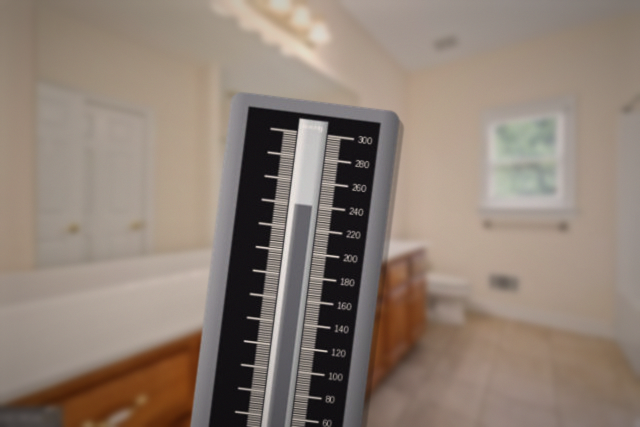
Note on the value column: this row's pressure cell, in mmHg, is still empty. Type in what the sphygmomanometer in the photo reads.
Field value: 240 mmHg
